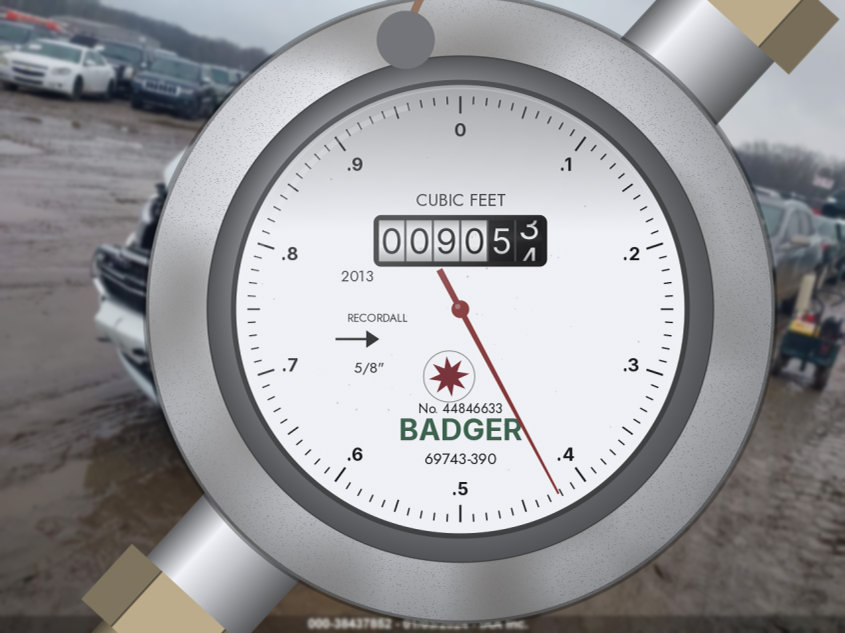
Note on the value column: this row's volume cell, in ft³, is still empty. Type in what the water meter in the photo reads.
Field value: 9053.42 ft³
